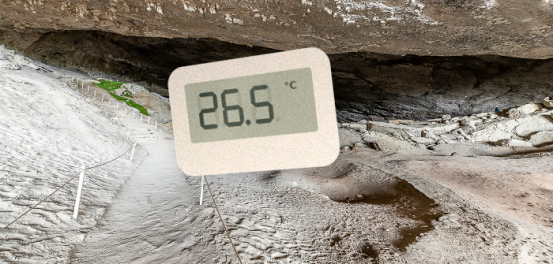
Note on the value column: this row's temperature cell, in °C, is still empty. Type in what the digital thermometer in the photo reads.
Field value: 26.5 °C
